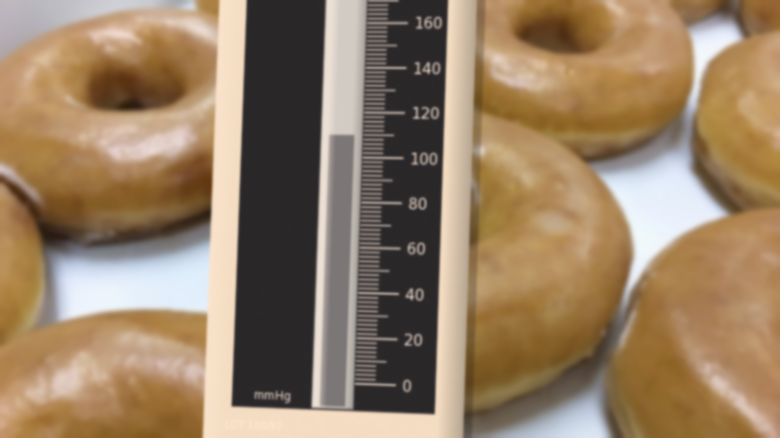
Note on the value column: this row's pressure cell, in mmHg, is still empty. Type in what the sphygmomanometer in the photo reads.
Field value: 110 mmHg
